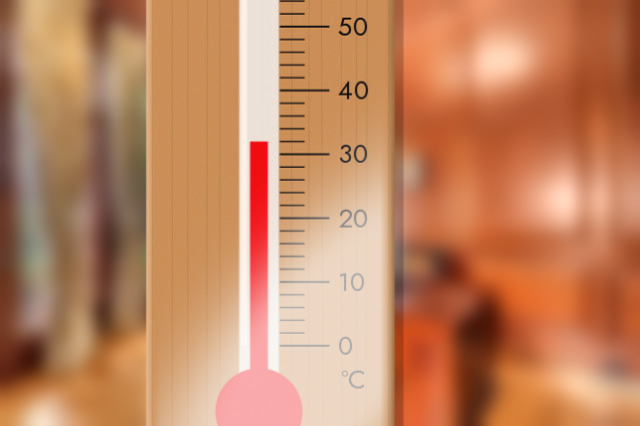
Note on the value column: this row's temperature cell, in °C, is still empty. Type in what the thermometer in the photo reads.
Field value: 32 °C
